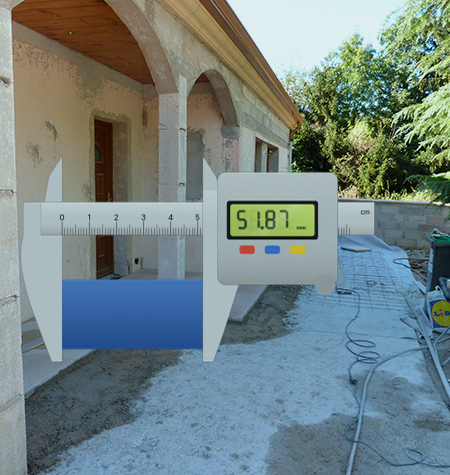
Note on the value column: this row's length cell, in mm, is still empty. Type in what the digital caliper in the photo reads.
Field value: 51.87 mm
